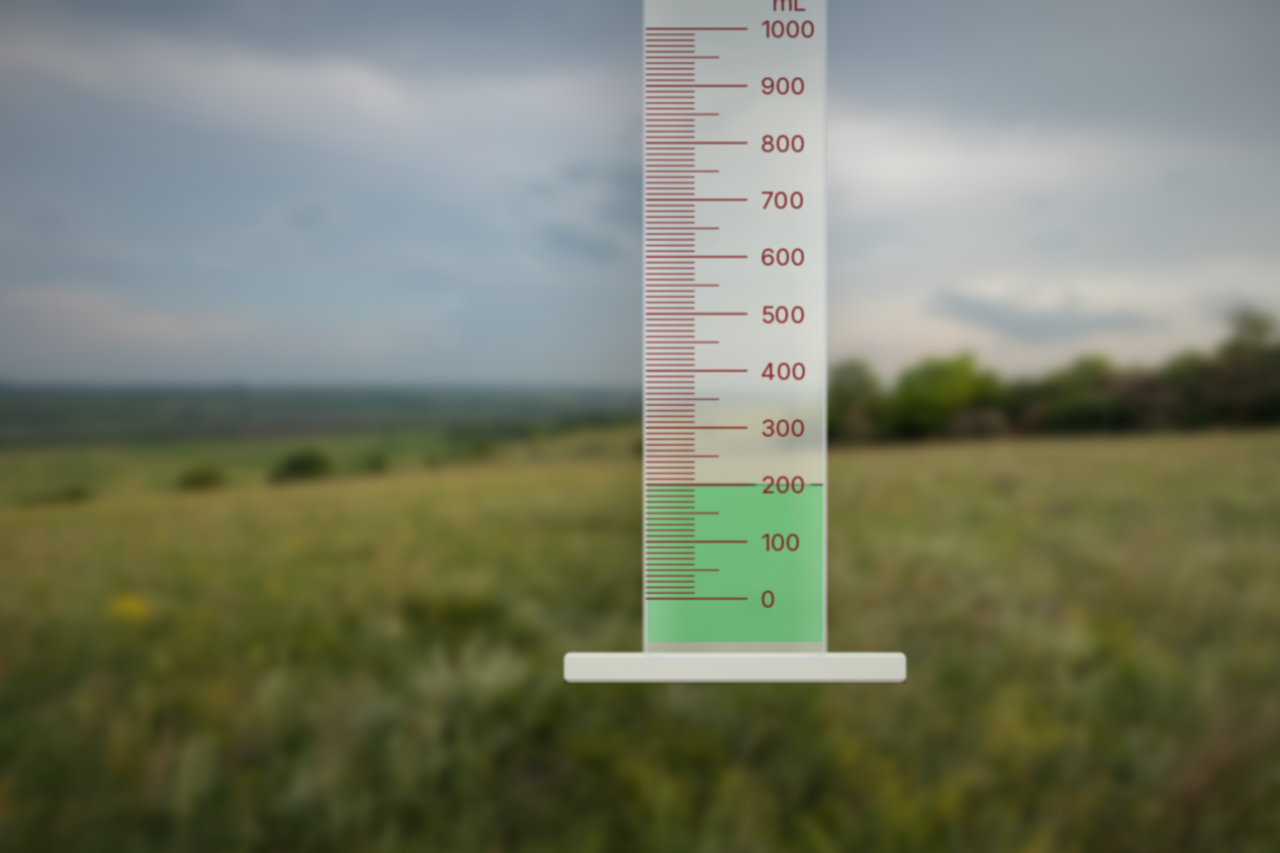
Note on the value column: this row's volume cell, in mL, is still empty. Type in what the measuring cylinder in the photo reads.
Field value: 200 mL
